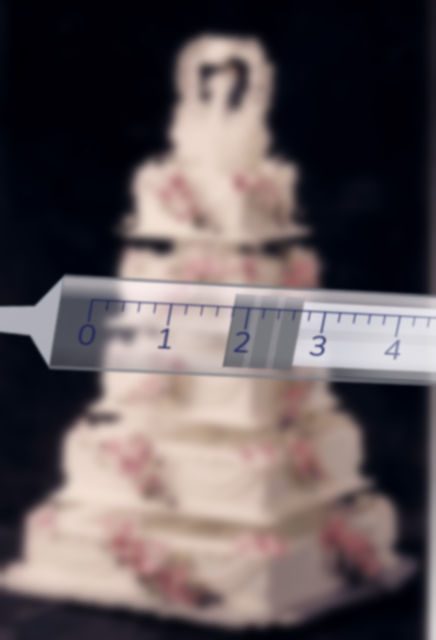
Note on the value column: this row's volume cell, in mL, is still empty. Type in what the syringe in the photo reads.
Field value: 1.8 mL
